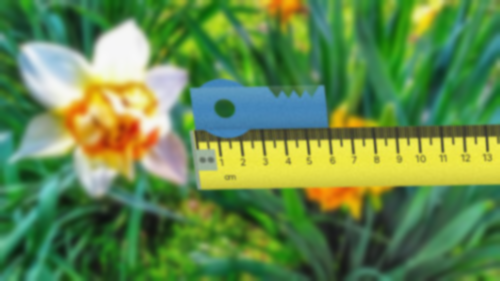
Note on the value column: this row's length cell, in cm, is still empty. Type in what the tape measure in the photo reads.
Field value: 6 cm
